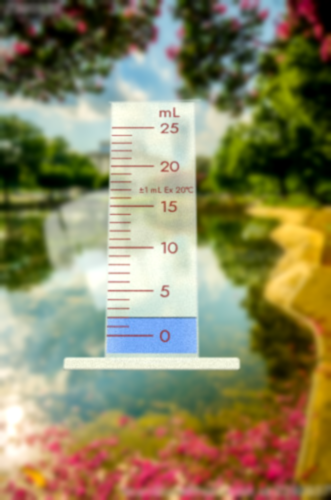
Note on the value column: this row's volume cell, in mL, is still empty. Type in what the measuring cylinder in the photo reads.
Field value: 2 mL
